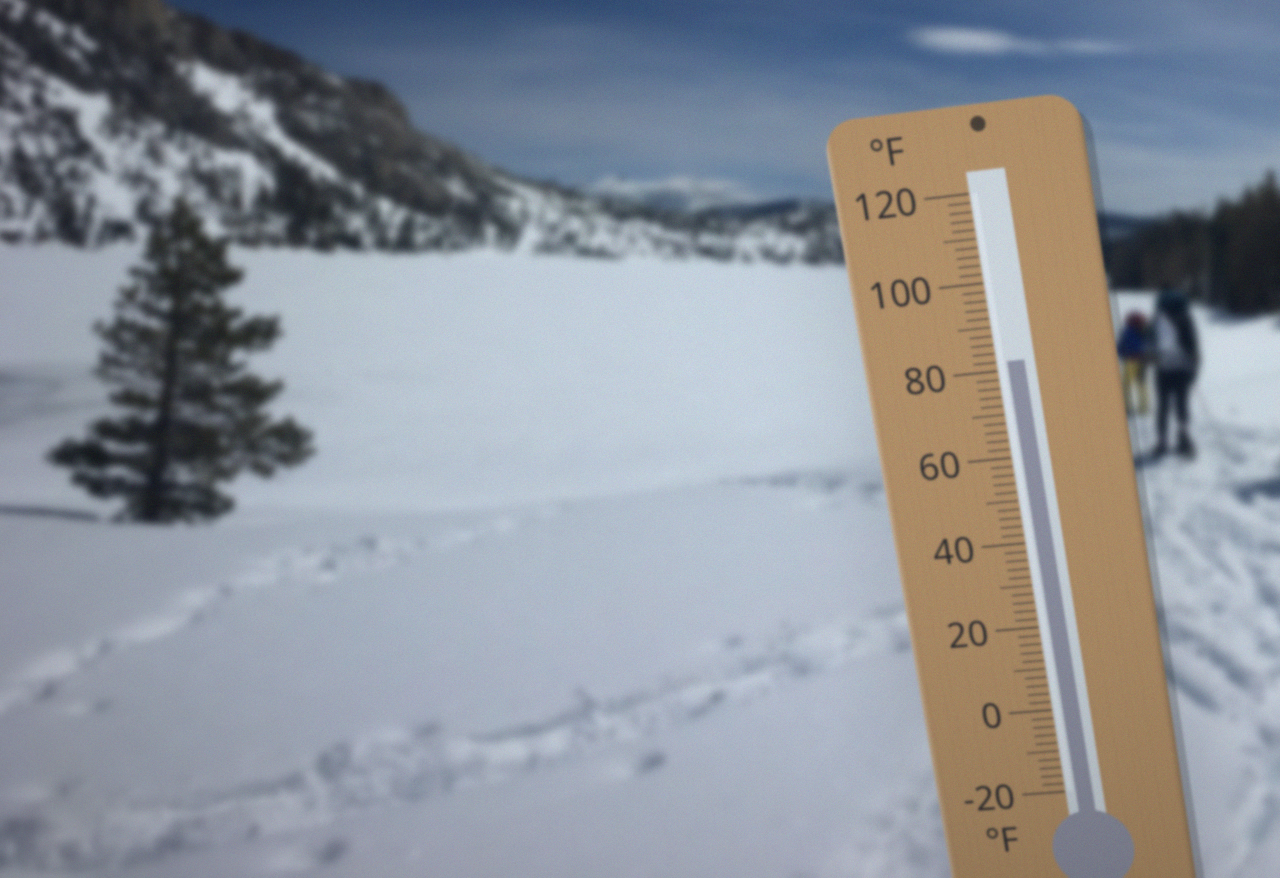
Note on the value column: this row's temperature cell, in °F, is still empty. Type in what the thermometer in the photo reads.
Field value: 82 °F
